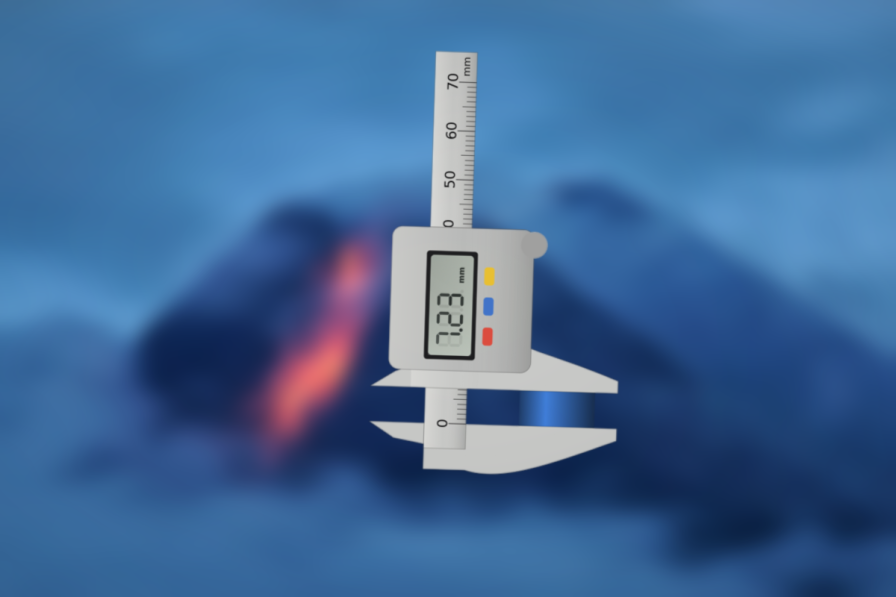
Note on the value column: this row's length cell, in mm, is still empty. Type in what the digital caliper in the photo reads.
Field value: 7.23 mm
